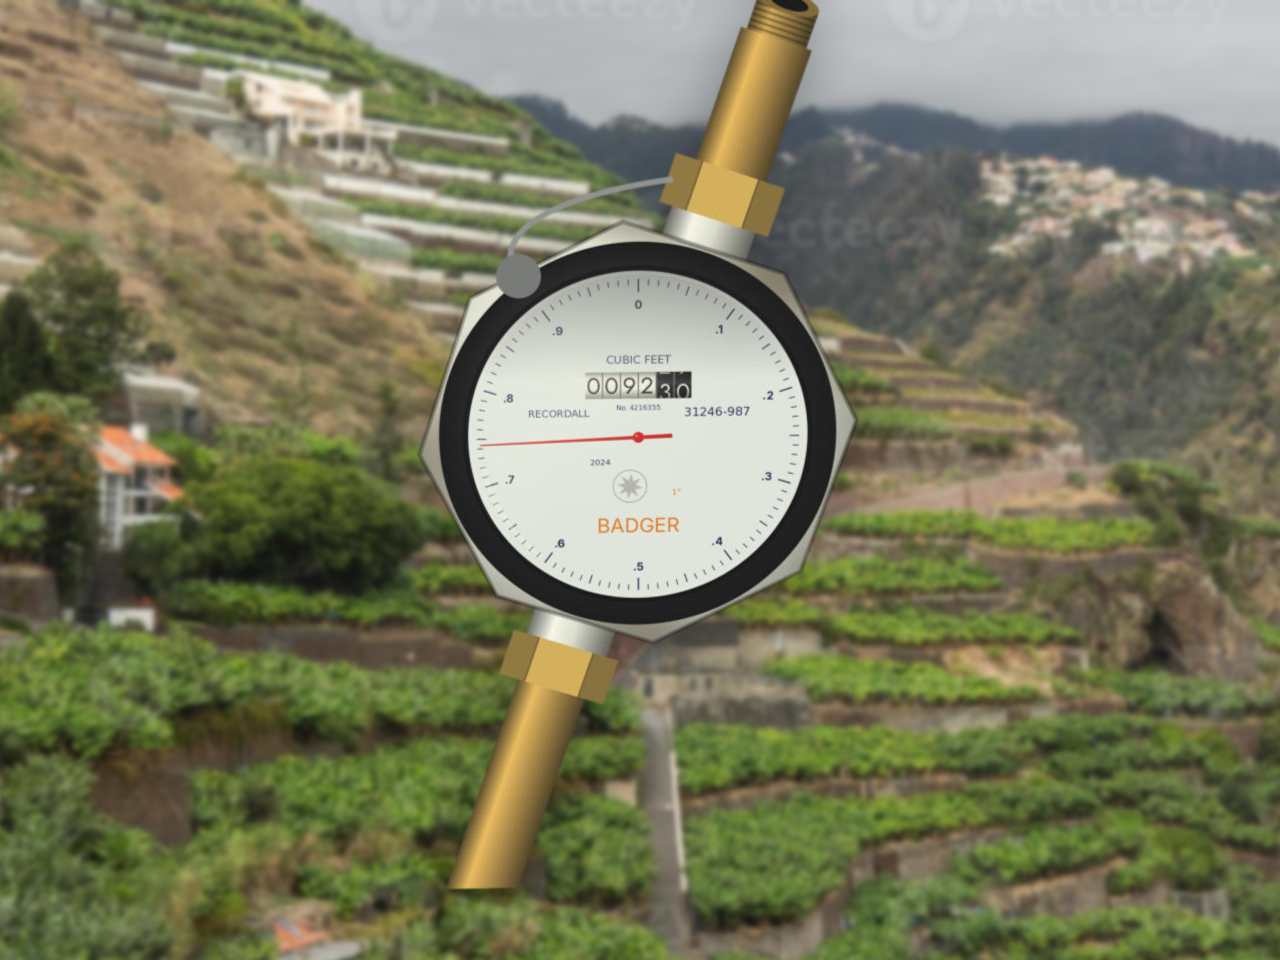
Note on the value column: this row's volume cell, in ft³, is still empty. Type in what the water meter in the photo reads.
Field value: 9229.74 ft³
